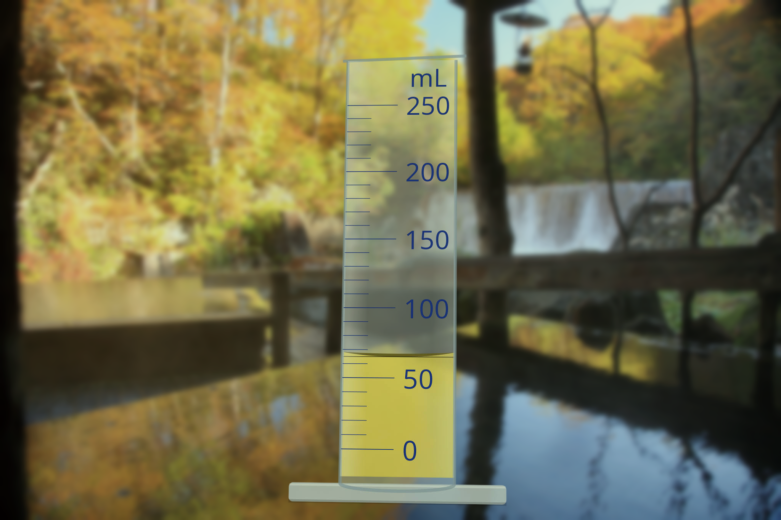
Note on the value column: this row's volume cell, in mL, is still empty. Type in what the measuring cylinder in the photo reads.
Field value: 65 mL
